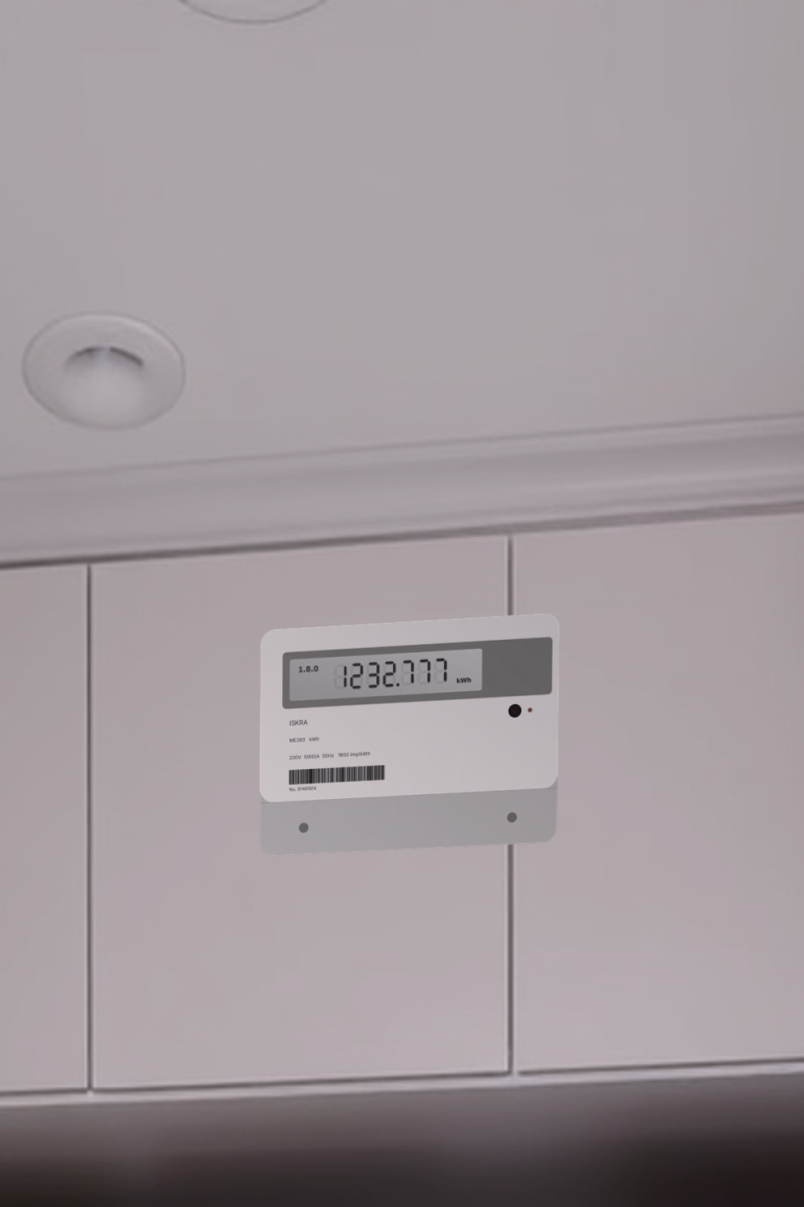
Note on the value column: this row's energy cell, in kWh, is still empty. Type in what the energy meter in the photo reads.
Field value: 1232.777 kWh
